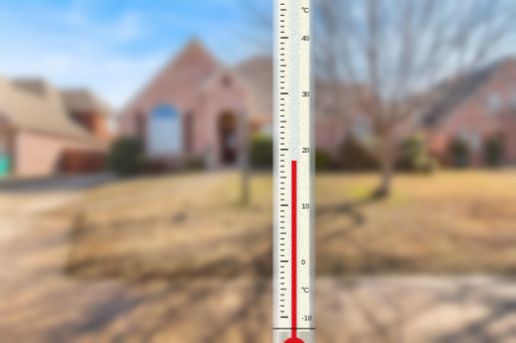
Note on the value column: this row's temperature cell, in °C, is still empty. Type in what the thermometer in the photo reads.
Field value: 18 °C
